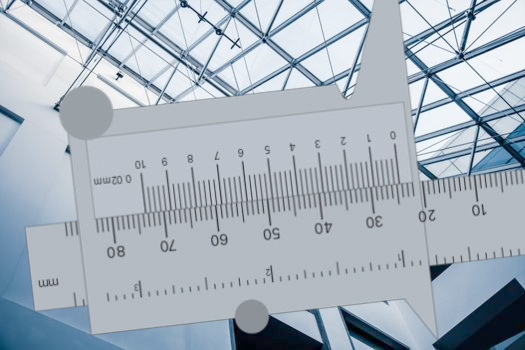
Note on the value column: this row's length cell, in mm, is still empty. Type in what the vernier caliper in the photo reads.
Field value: 24.5 mm
